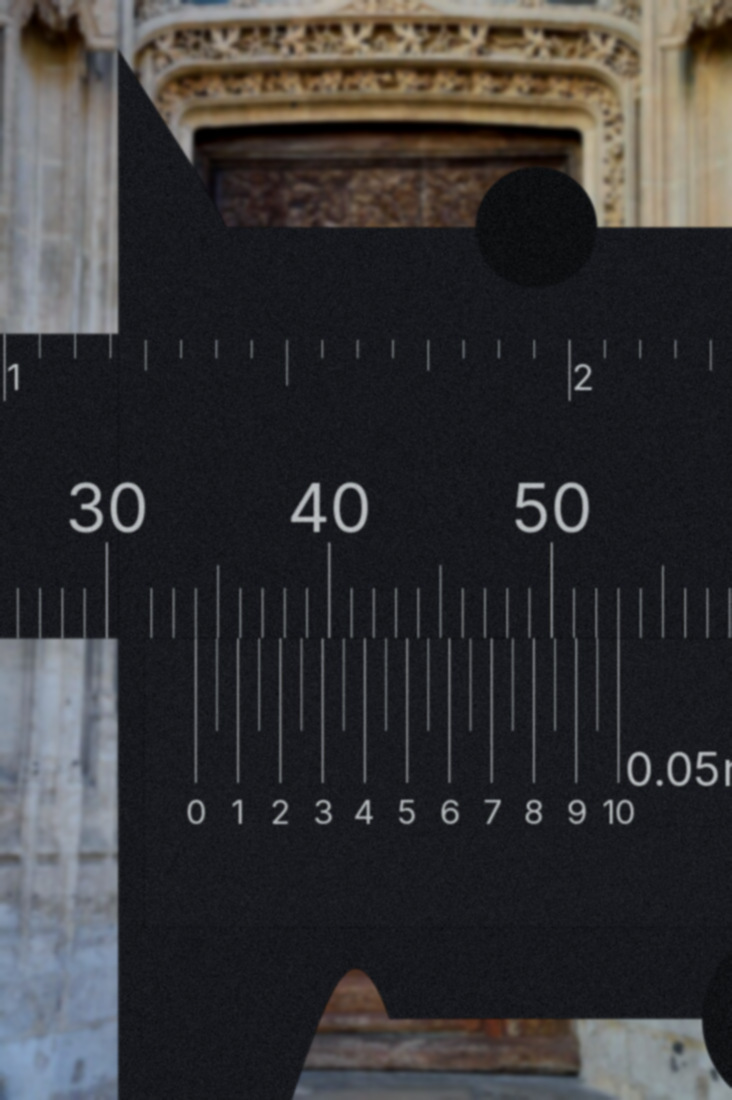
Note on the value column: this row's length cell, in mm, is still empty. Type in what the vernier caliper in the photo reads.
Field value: 34.0 mm
